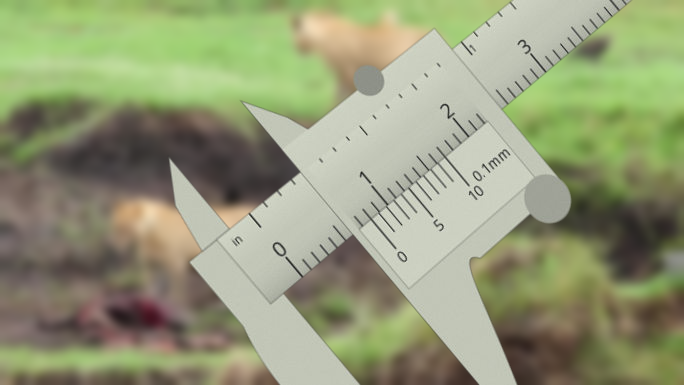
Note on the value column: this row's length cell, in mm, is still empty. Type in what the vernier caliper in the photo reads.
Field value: 8.0 mm
